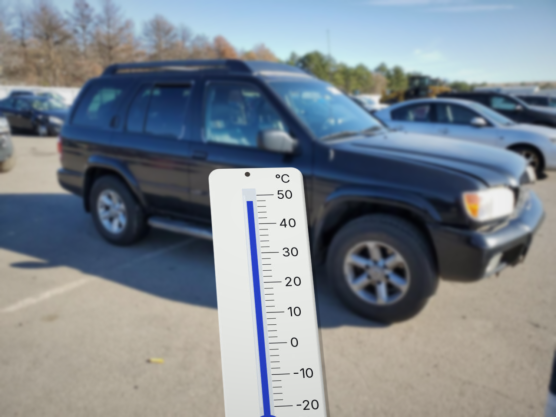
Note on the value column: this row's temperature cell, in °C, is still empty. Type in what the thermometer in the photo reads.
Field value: 48 °C
